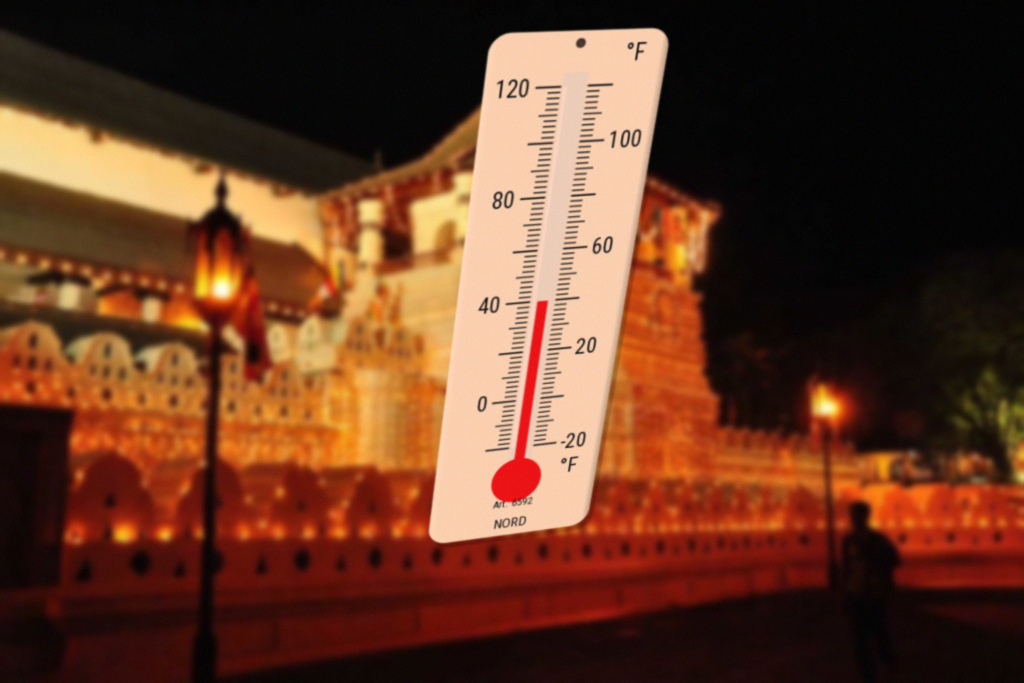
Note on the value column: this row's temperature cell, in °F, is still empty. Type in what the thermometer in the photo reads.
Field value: 40 °F
